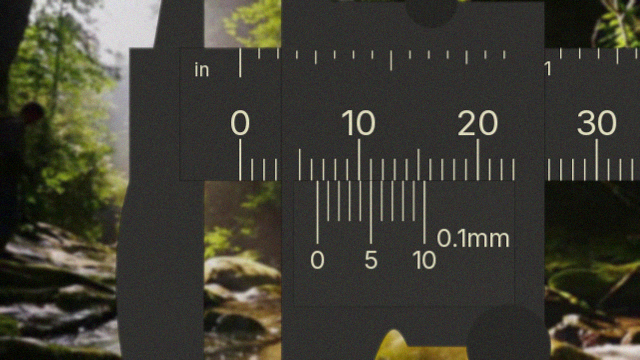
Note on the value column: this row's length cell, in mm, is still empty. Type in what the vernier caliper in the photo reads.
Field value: 6.5 mm
